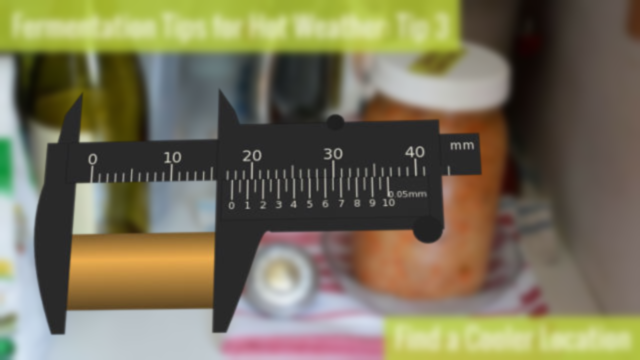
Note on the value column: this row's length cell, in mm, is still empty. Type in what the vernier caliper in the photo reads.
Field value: 17.6 mm
